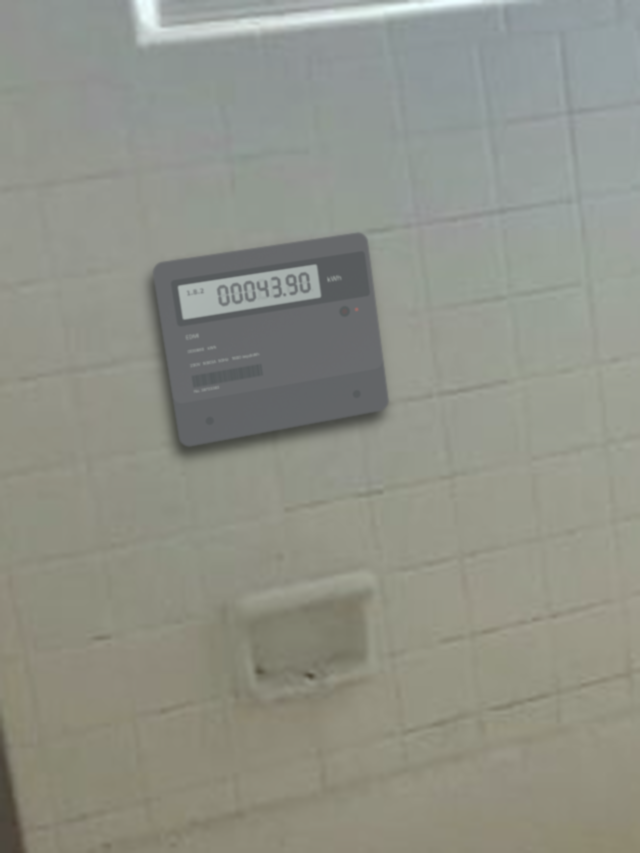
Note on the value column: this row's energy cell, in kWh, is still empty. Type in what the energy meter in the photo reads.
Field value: 43.90 kWh
